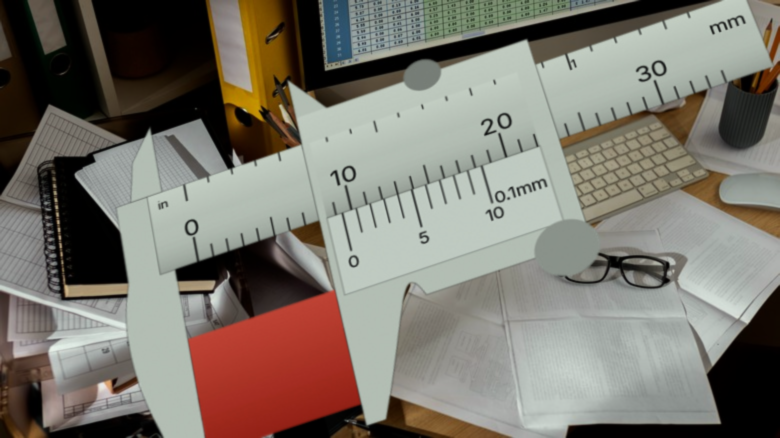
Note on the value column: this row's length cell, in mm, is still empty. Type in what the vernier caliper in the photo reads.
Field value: 9.4 mm
